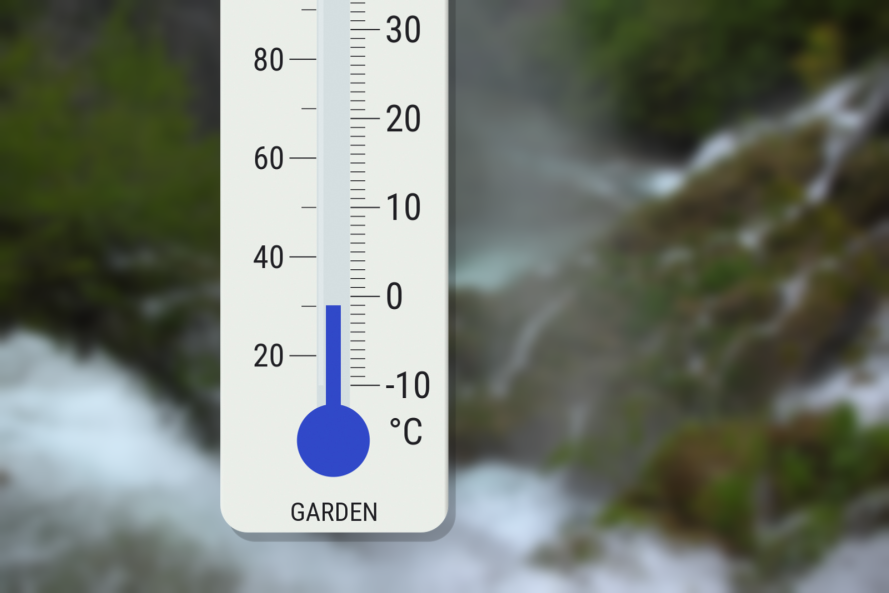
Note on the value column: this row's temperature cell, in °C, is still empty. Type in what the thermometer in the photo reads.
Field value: -1 °C
